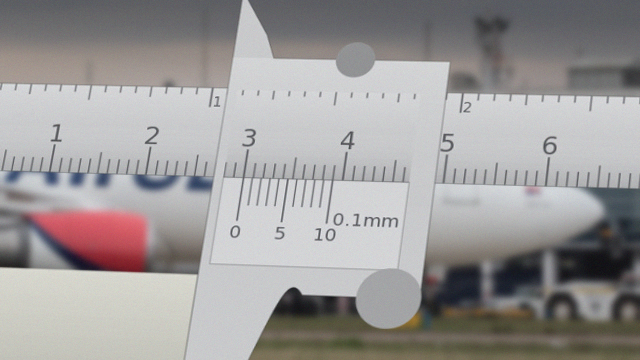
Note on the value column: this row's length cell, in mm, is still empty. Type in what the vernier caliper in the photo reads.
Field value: 30.0 mm
